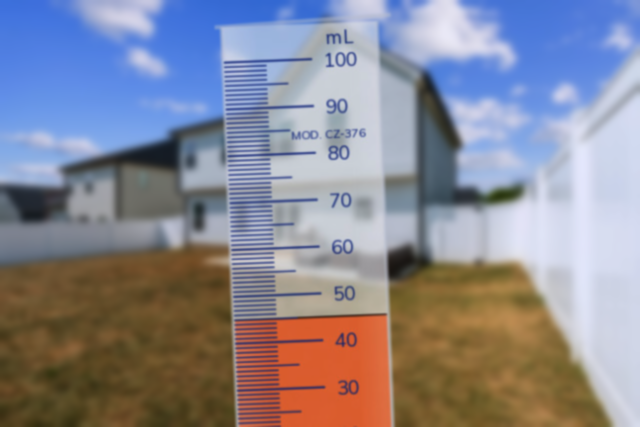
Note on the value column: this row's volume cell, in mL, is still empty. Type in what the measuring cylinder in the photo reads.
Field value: 45 mL
